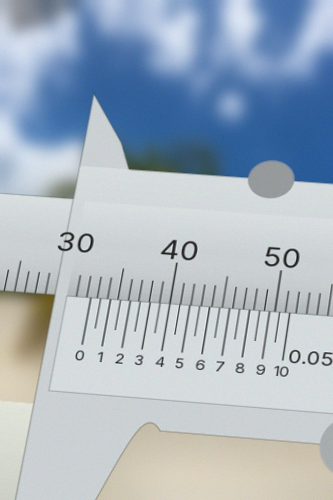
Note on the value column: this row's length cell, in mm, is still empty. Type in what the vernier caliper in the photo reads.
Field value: 32.4 mm
